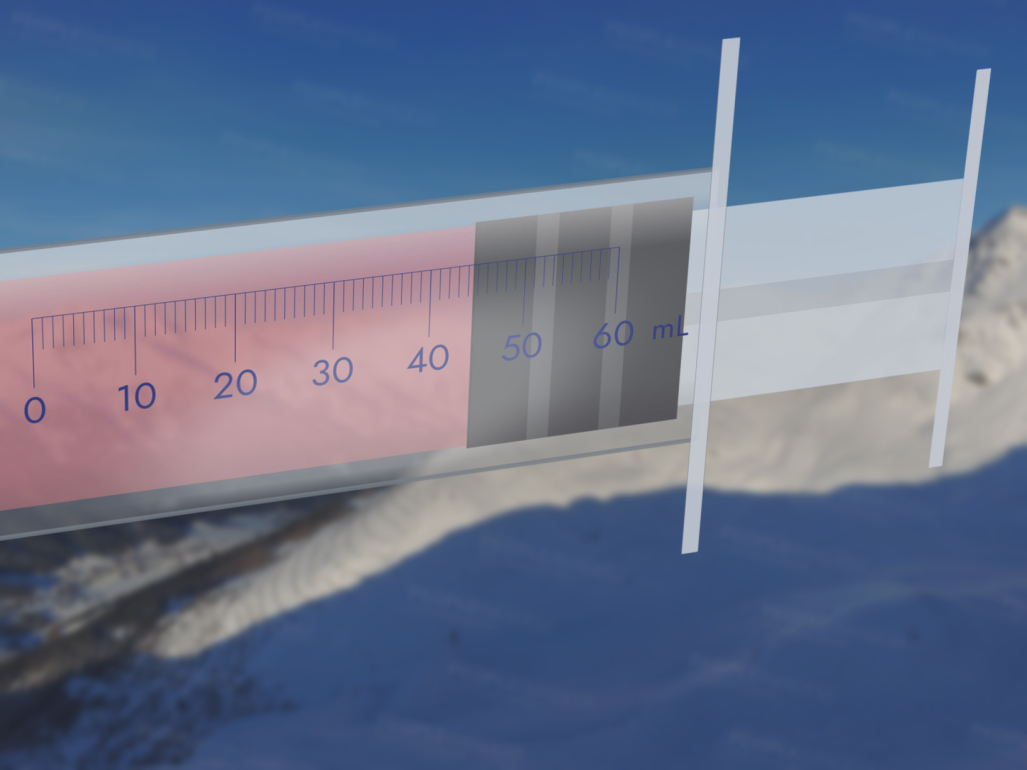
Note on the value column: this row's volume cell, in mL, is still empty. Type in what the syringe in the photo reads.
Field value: 44.5 mL
